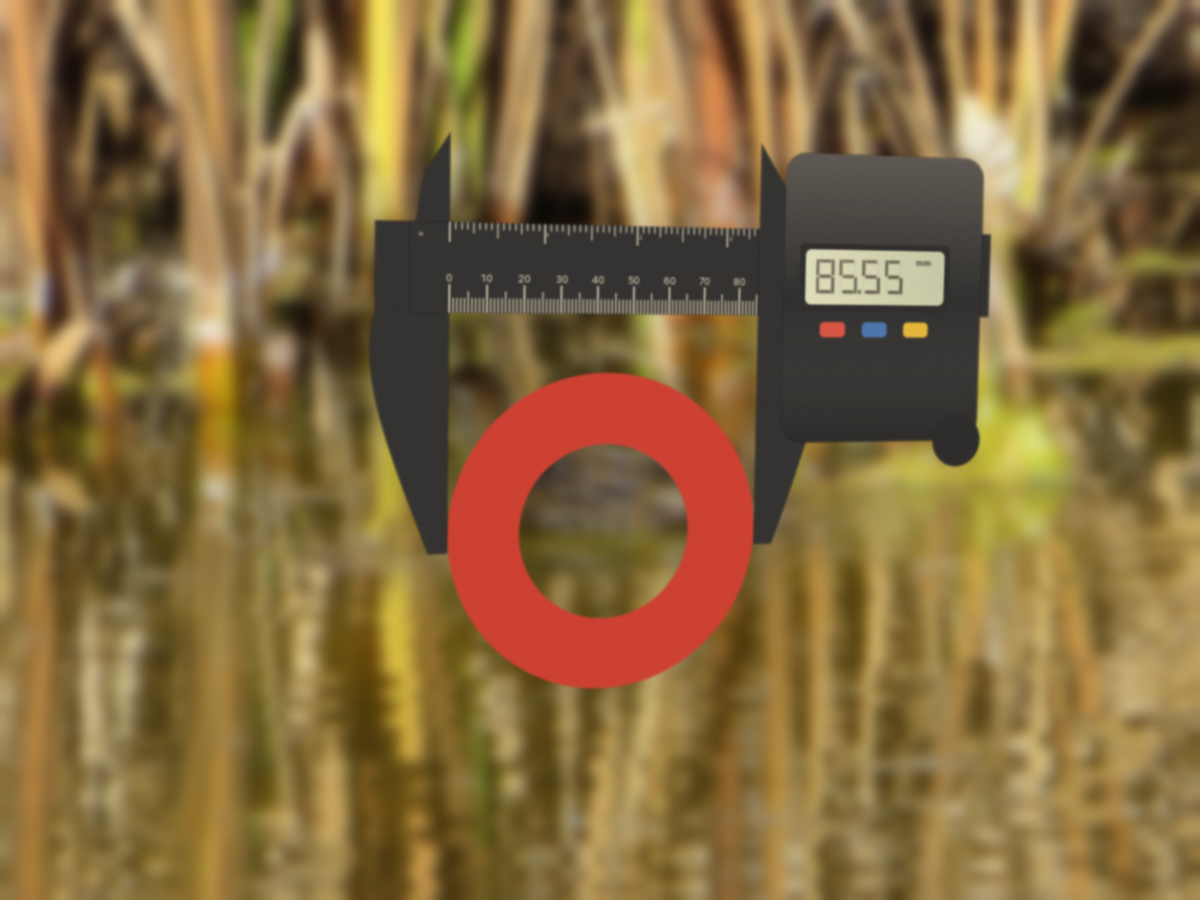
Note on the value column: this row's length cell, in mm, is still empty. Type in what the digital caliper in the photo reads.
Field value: 85.55 mm
